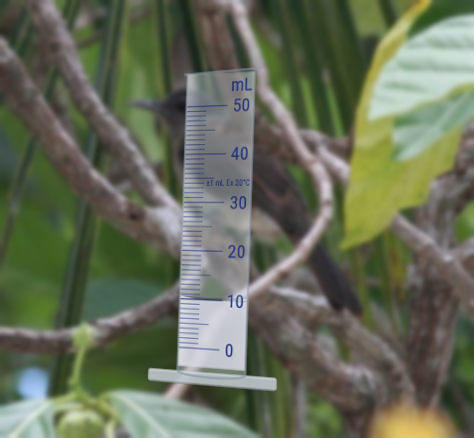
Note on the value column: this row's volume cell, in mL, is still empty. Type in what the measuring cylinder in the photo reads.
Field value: 10 mL
